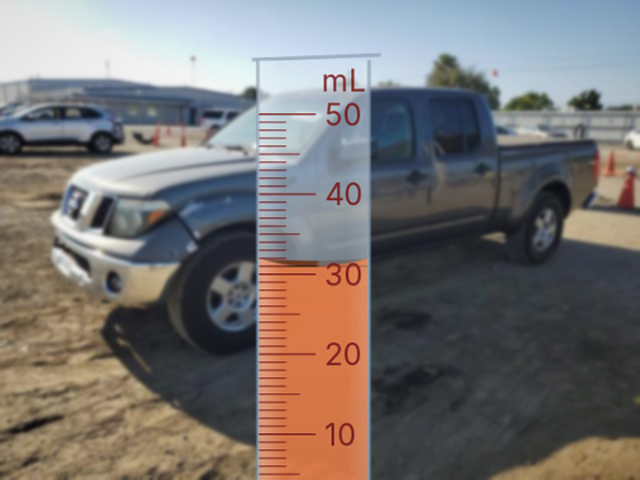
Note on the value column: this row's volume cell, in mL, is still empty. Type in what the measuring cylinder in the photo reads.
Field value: 31 mL
